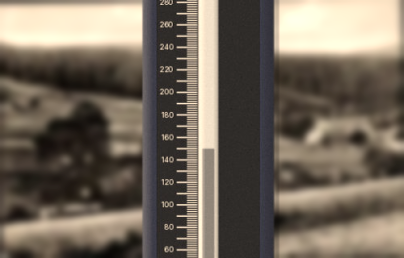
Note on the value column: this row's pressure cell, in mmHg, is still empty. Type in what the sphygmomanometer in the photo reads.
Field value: 150 mmHg
